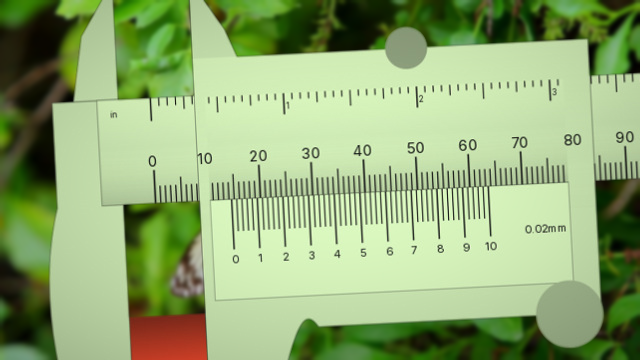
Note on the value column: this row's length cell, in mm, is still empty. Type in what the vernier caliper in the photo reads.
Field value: 14.5 mm
